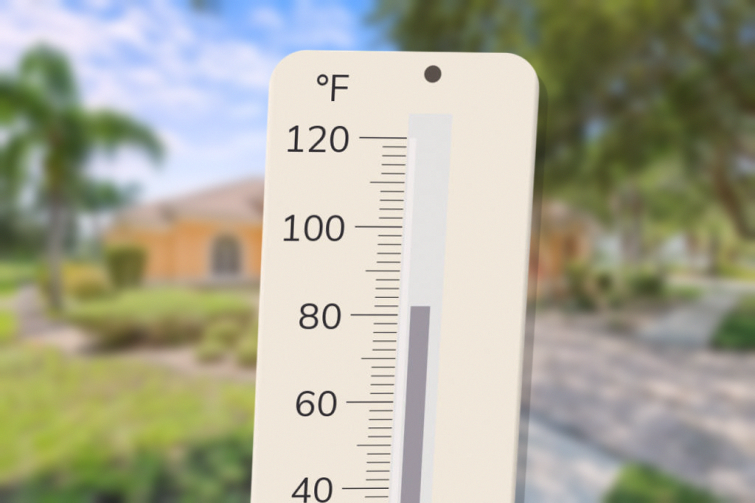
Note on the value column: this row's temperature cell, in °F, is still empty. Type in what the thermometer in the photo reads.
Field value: 82 °F
